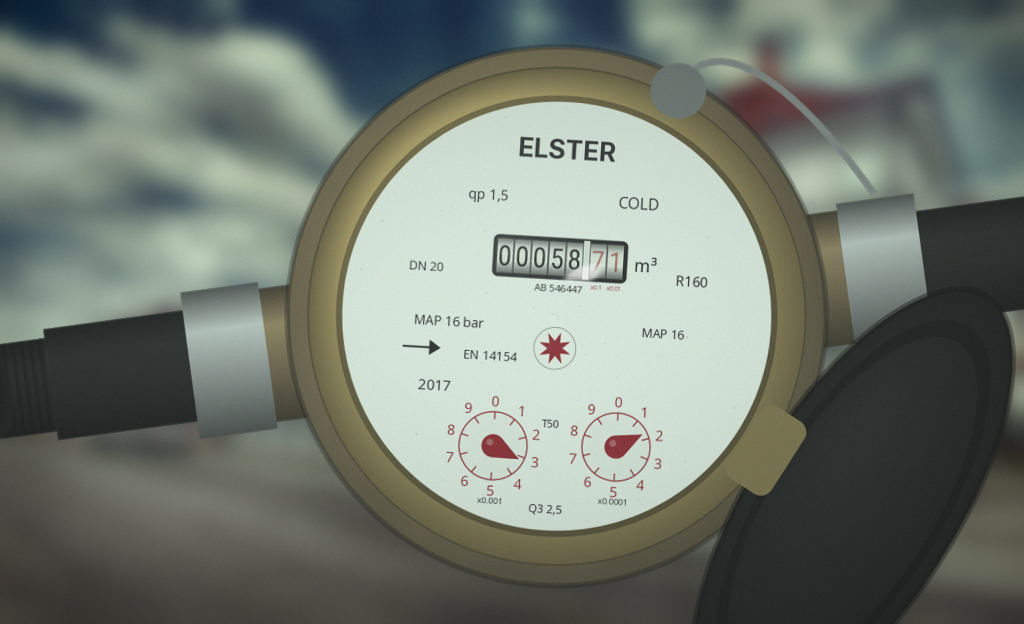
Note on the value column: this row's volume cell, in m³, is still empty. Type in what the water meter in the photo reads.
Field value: 58.7131 m³
